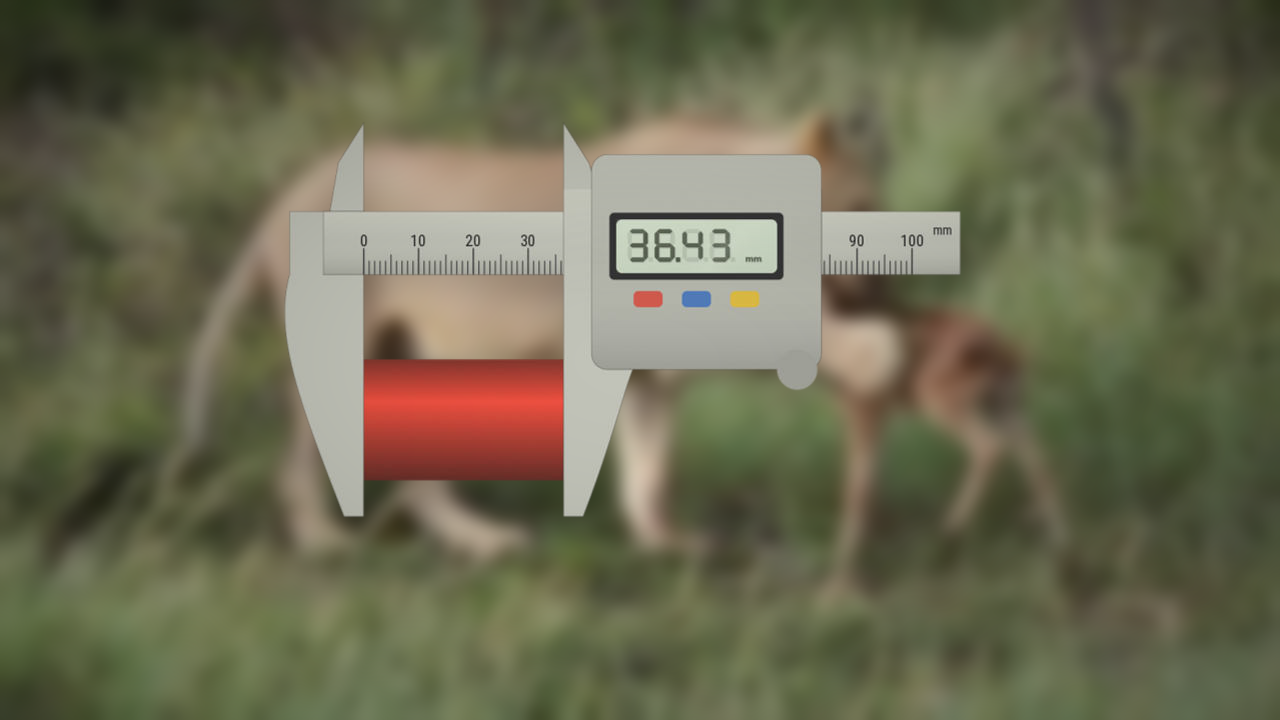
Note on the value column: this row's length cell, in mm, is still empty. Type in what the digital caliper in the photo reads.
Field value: 36.43 mm
